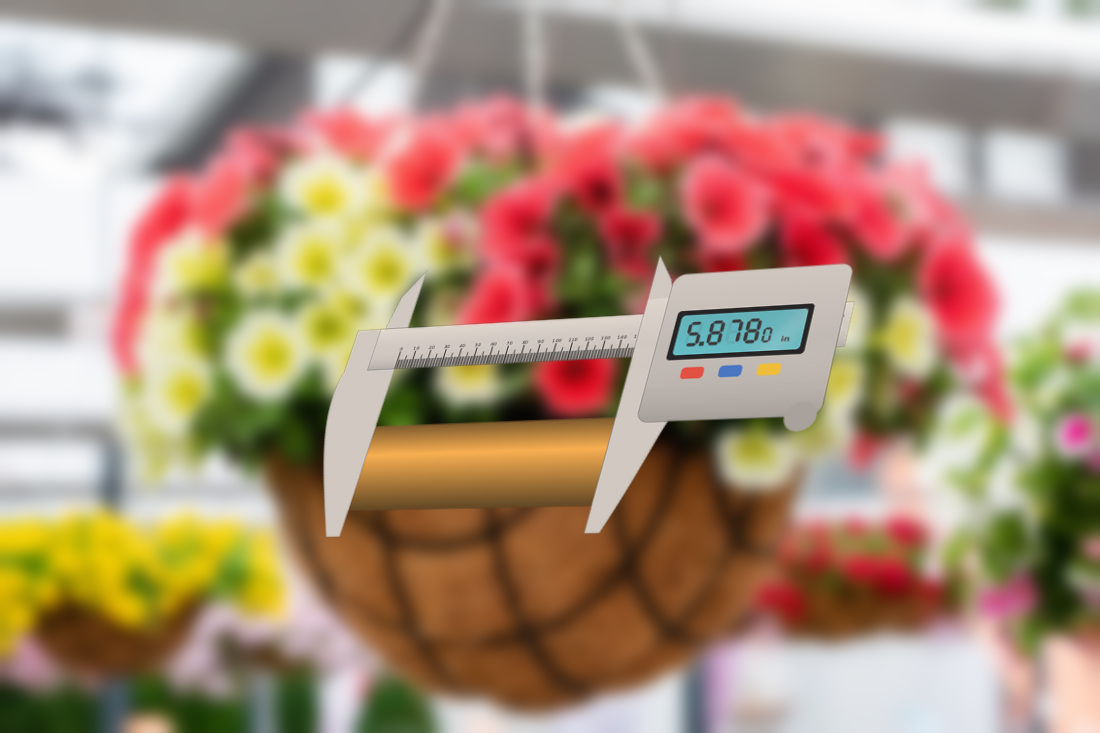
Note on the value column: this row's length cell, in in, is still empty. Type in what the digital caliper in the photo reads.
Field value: 5.8780 in
